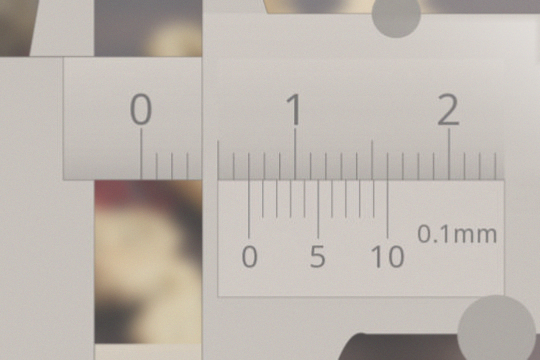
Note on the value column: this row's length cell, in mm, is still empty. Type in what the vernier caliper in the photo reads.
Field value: 7.0 mm
